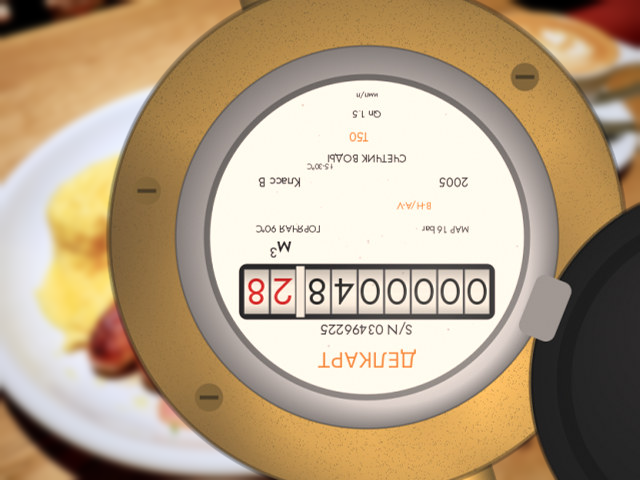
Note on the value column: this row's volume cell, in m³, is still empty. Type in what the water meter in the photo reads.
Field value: 48.28 m³
